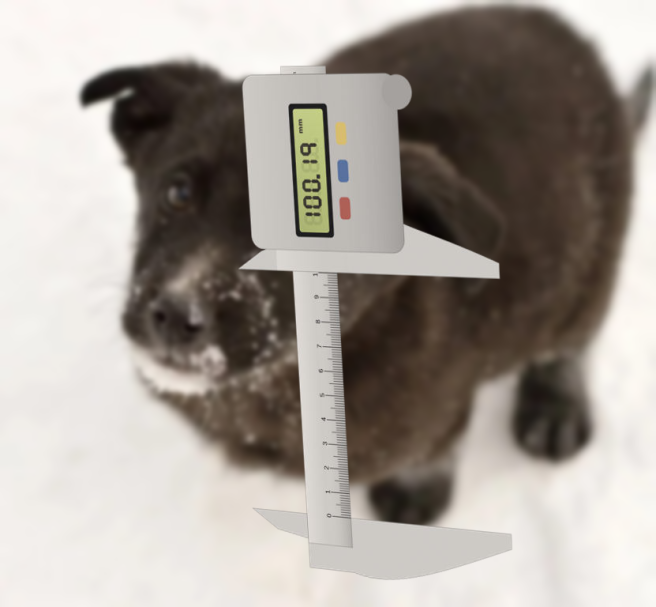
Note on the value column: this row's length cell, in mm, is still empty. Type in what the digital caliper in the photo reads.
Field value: 100.19 mm
